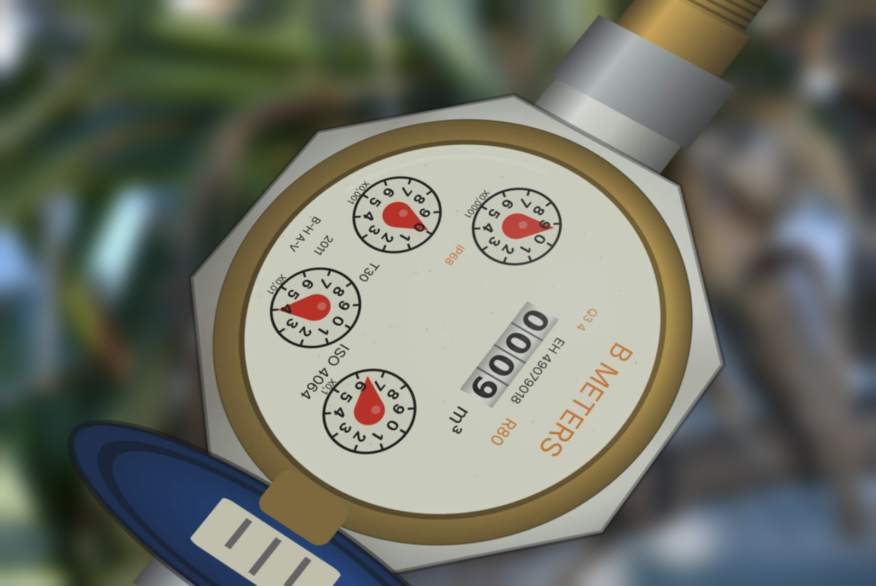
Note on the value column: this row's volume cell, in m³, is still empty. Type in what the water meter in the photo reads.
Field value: 9.6399 m³
